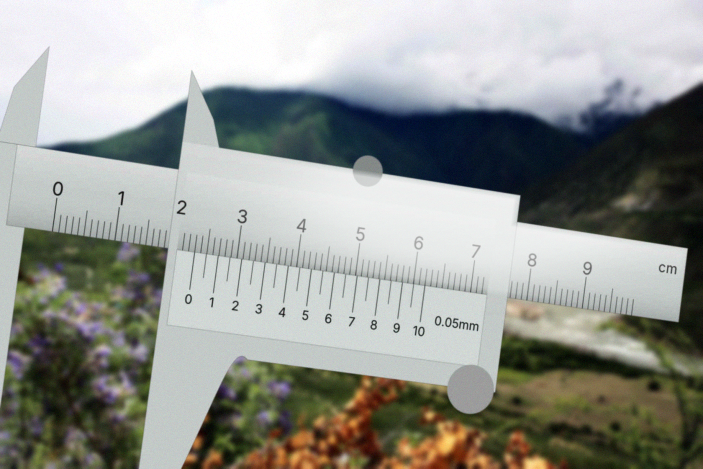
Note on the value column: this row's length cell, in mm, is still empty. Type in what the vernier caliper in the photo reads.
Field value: 23.0 mm
